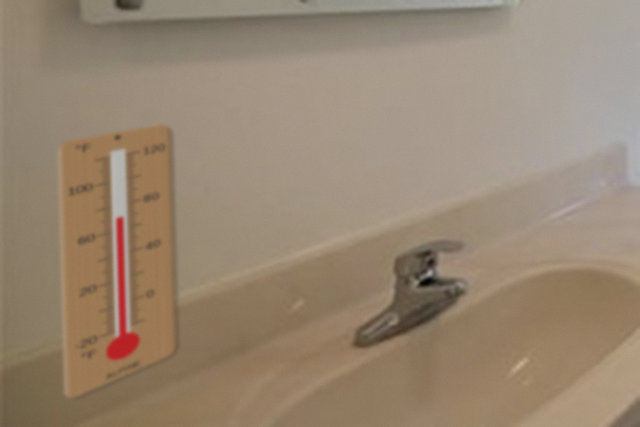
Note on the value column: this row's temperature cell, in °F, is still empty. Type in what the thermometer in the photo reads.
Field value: 70 °F
